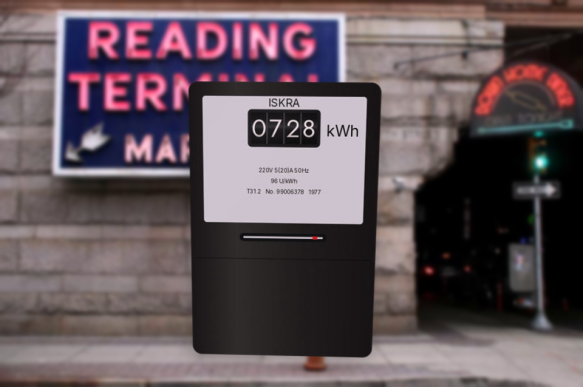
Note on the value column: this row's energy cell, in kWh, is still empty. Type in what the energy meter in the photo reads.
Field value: 728 kWh
